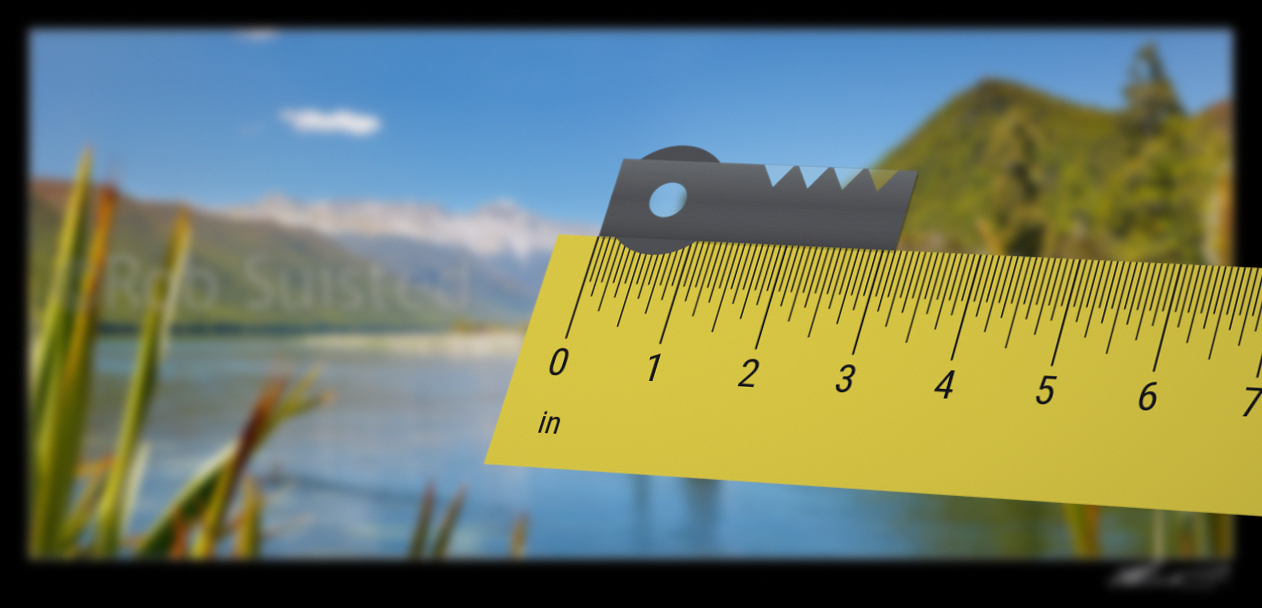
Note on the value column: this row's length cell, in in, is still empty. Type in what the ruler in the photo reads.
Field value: 3.125 in
